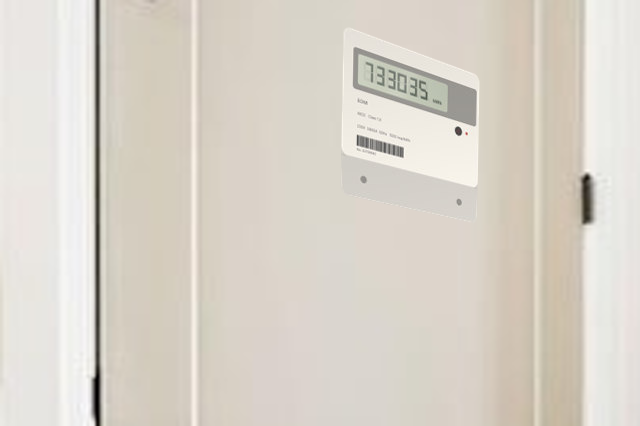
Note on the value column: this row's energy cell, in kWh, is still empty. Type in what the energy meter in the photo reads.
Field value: 733035 kWh
